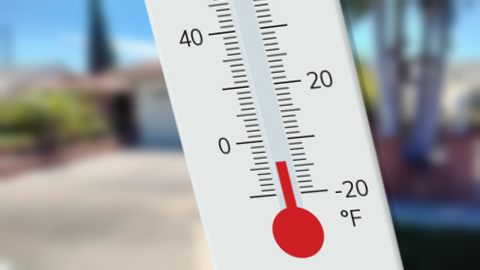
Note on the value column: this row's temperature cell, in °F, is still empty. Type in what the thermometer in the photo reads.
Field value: -8 °F
